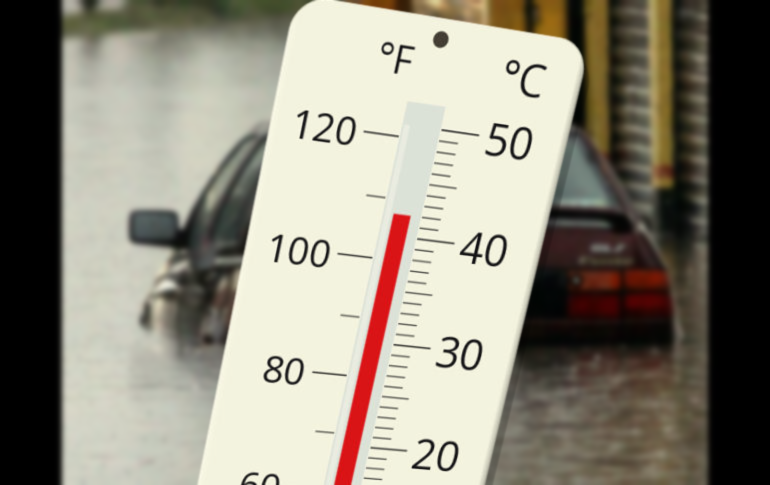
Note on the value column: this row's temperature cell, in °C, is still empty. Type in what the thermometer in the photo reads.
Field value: 42 °C
